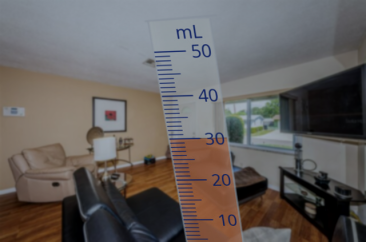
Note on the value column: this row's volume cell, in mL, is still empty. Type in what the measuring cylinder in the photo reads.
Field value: 30 mL
